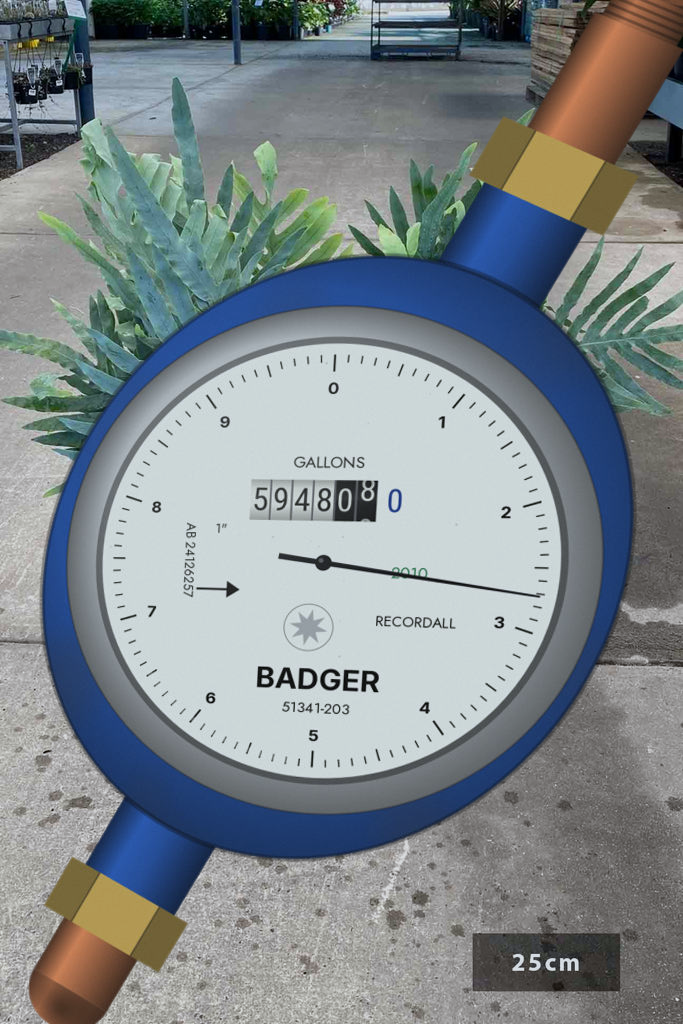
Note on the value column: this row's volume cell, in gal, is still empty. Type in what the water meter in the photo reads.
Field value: 5948082.7 gal
